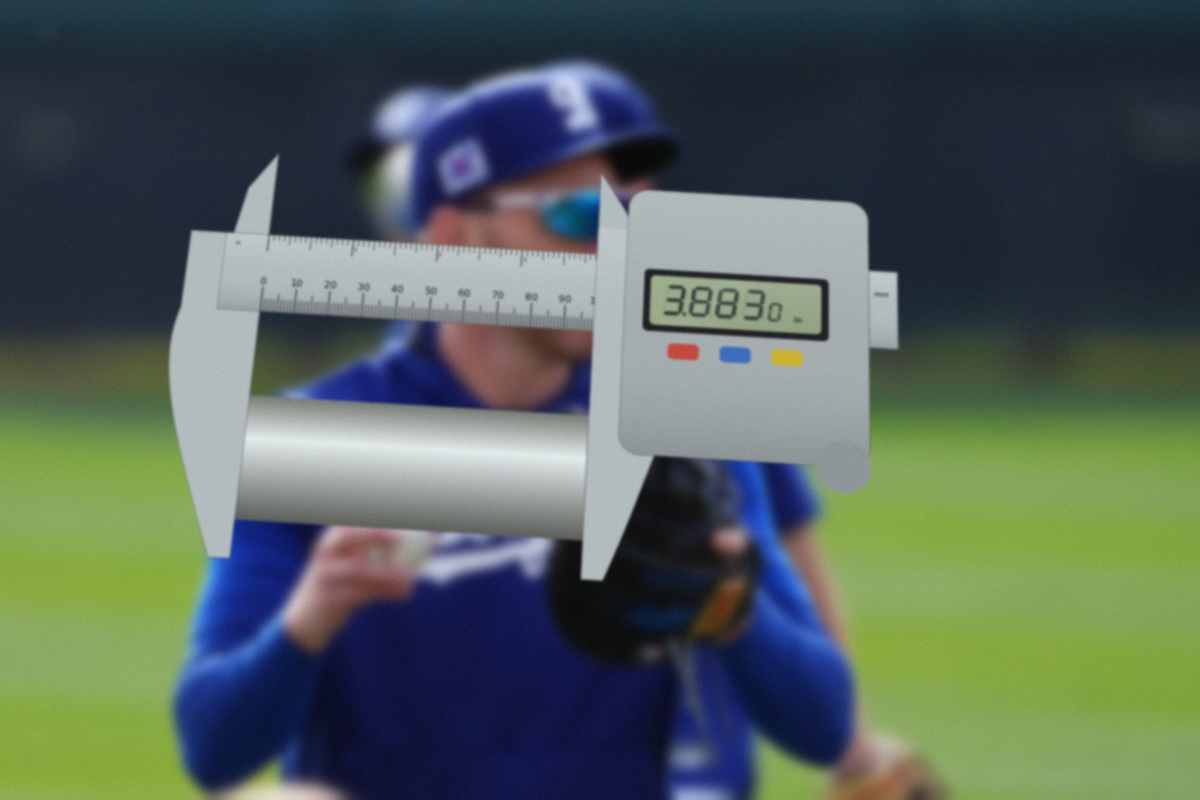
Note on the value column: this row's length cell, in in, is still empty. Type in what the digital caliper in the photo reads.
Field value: 3.8830 in
